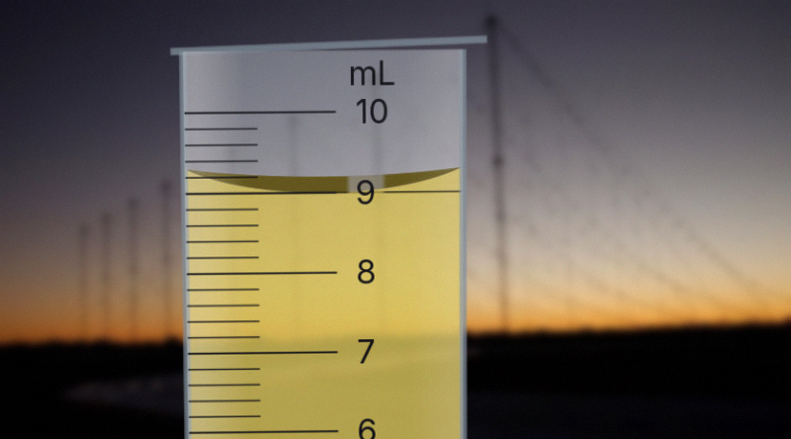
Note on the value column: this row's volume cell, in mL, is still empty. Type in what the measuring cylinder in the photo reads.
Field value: 9 mL
